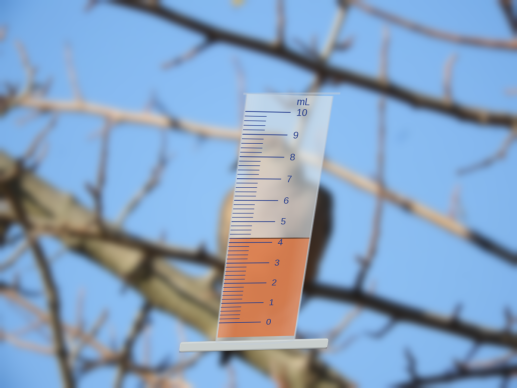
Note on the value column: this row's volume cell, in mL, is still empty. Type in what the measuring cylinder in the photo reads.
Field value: 4.2 mL
